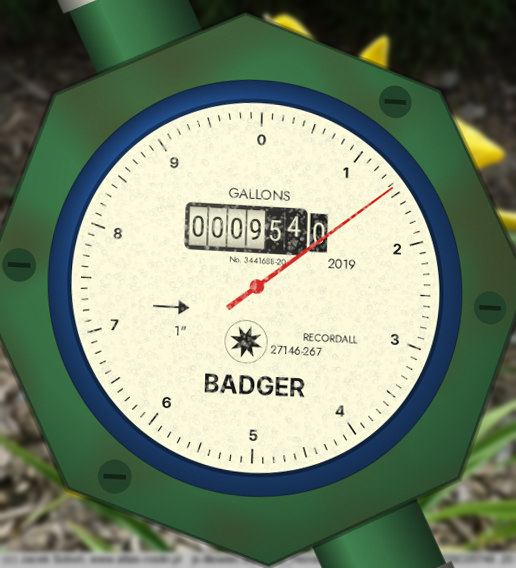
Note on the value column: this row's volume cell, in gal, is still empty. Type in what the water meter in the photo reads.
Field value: 9541.4 gal
